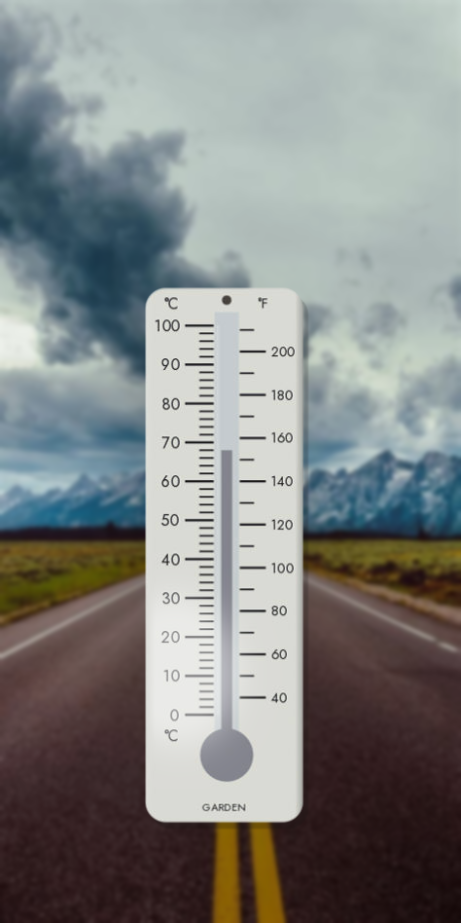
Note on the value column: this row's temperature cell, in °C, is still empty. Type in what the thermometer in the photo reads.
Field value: 68 °C
